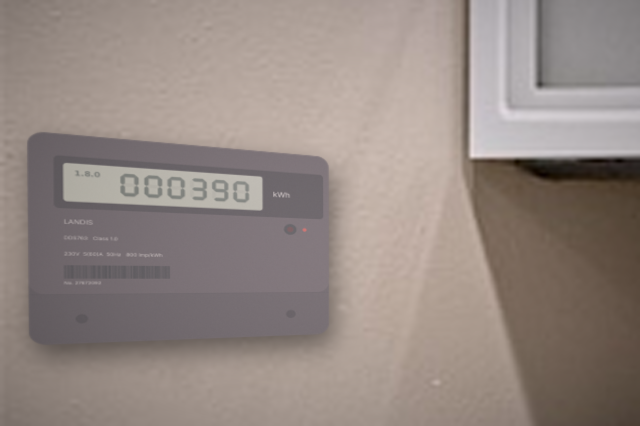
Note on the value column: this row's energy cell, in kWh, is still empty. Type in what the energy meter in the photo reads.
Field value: 390 kWh
